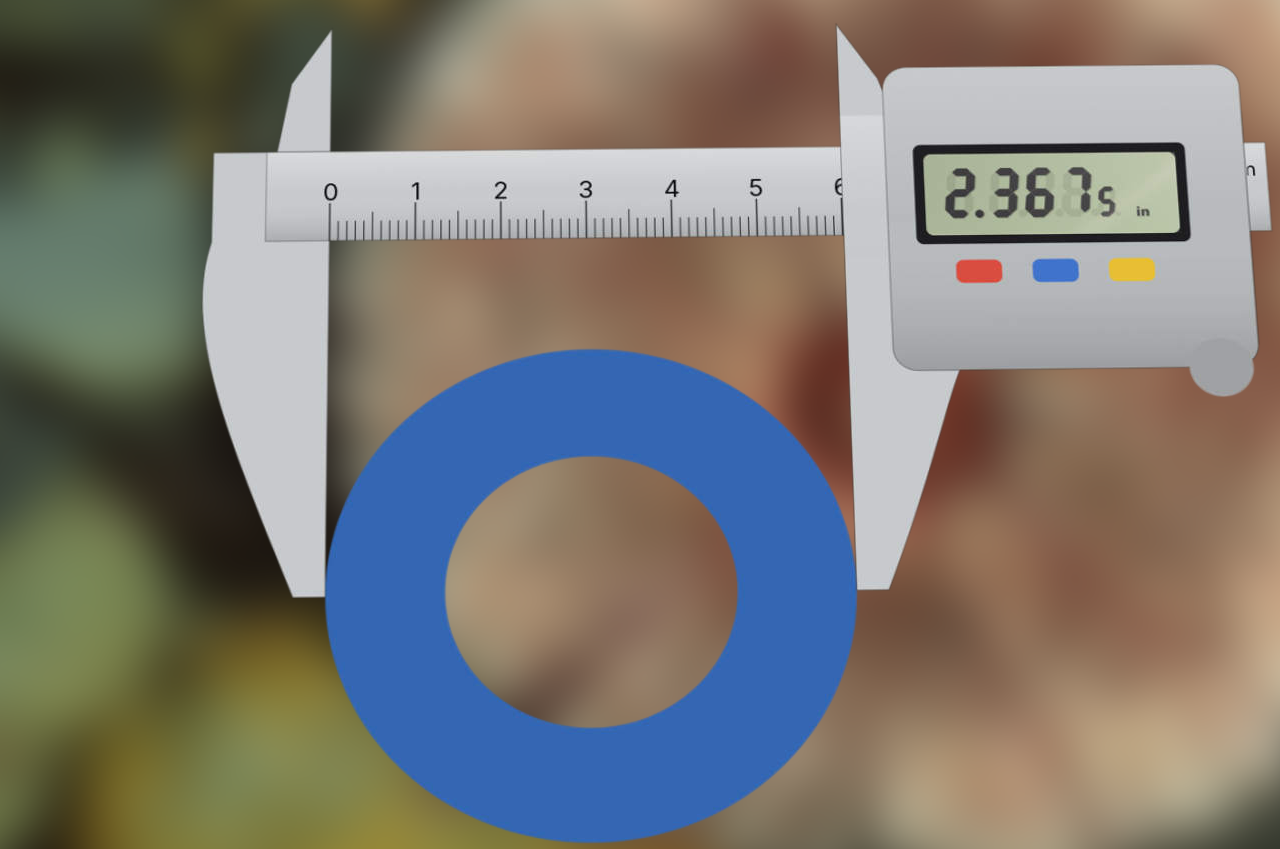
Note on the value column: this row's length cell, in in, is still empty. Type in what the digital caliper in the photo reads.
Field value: 2.3675 in
